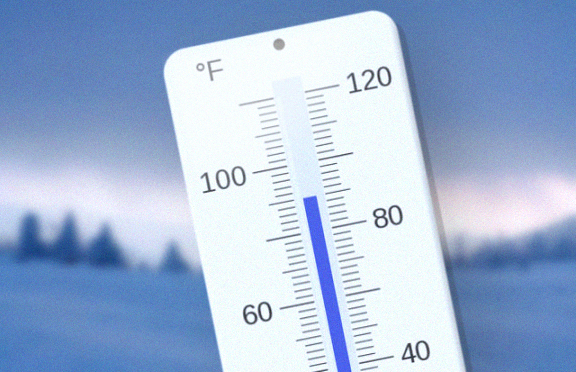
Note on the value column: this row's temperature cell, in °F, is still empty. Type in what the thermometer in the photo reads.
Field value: 90 °F
